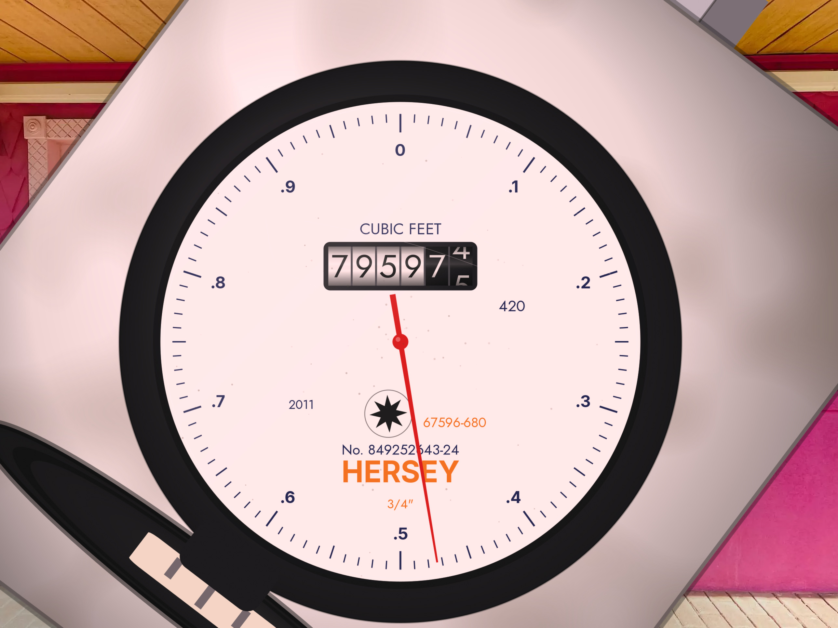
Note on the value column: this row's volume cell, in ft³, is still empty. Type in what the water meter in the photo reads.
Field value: 795974.47 ft³
